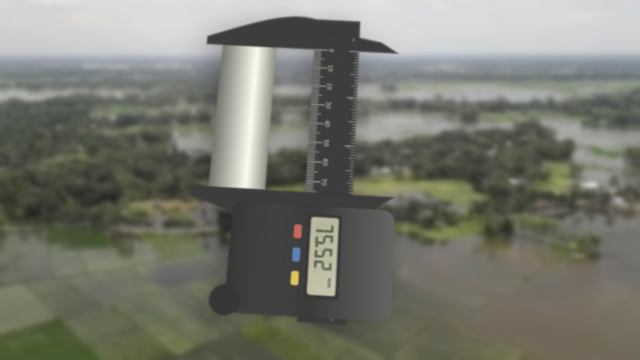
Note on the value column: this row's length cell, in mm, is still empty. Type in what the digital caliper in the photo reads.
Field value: 75.52 mm
